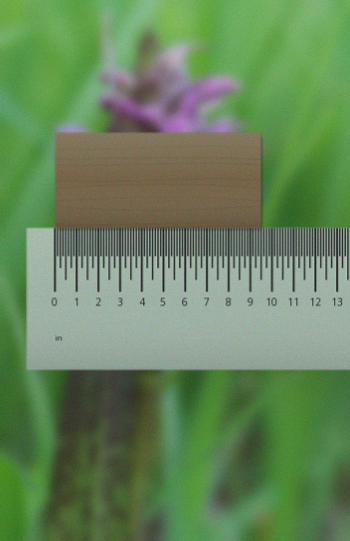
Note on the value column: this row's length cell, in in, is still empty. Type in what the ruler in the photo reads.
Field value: 9.5 in
